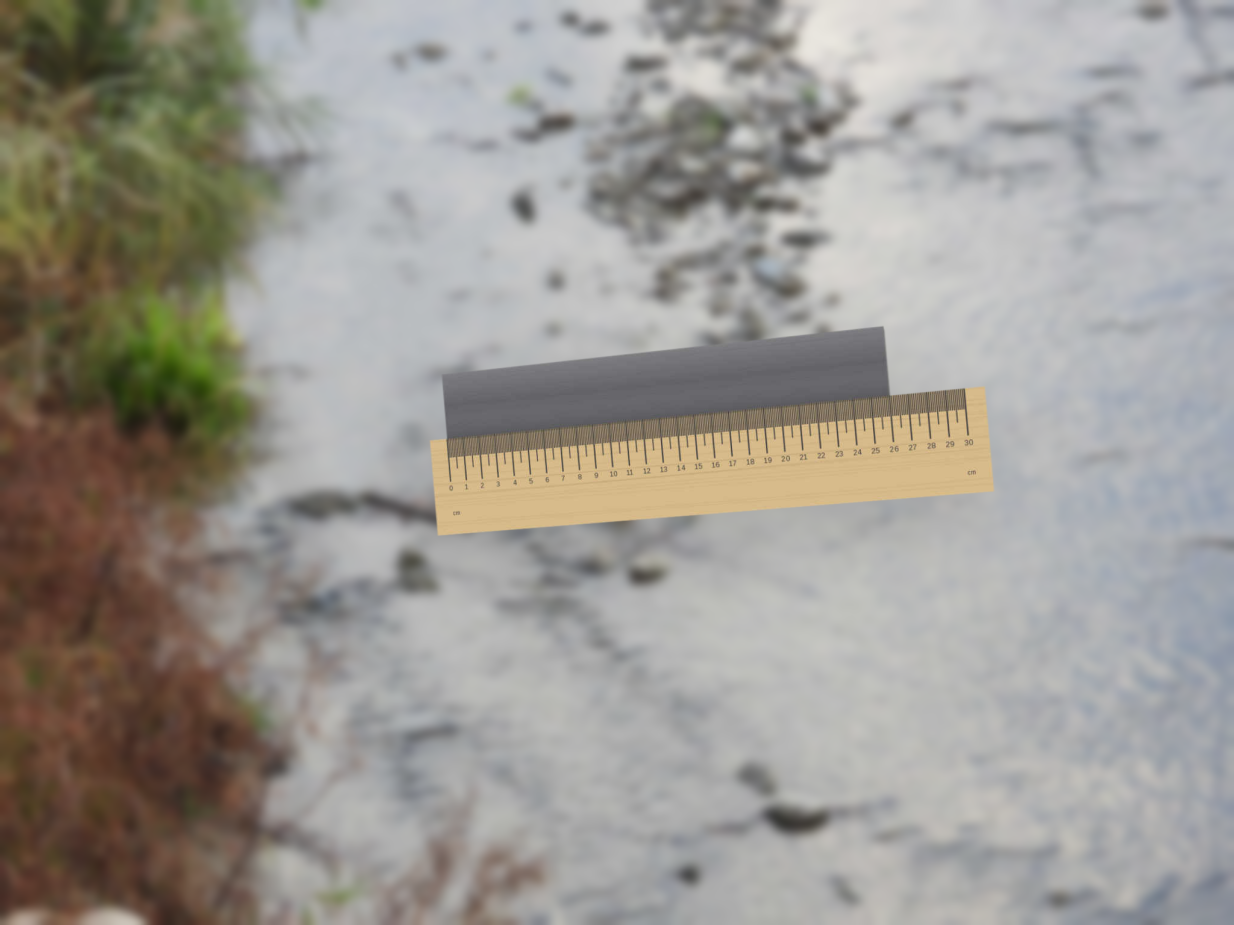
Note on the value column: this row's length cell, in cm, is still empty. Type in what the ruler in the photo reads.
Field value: 26 cm
